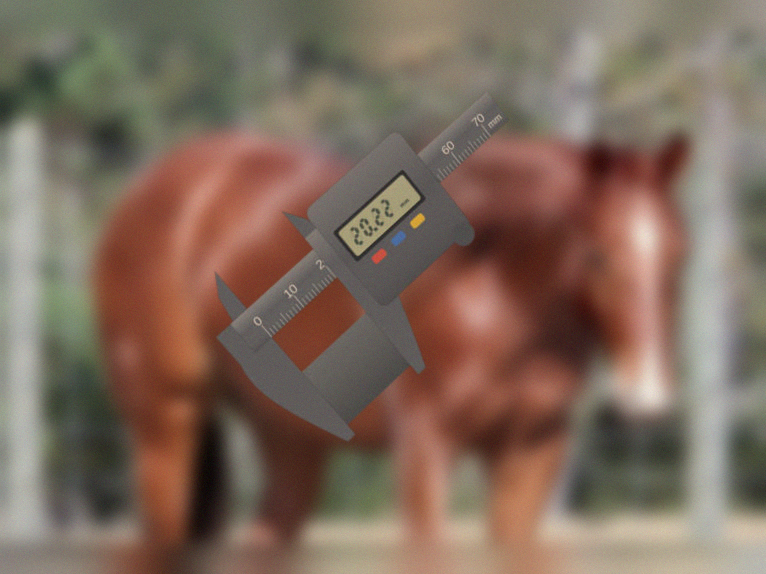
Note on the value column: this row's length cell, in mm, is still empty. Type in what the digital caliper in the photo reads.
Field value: 20.22 mm
